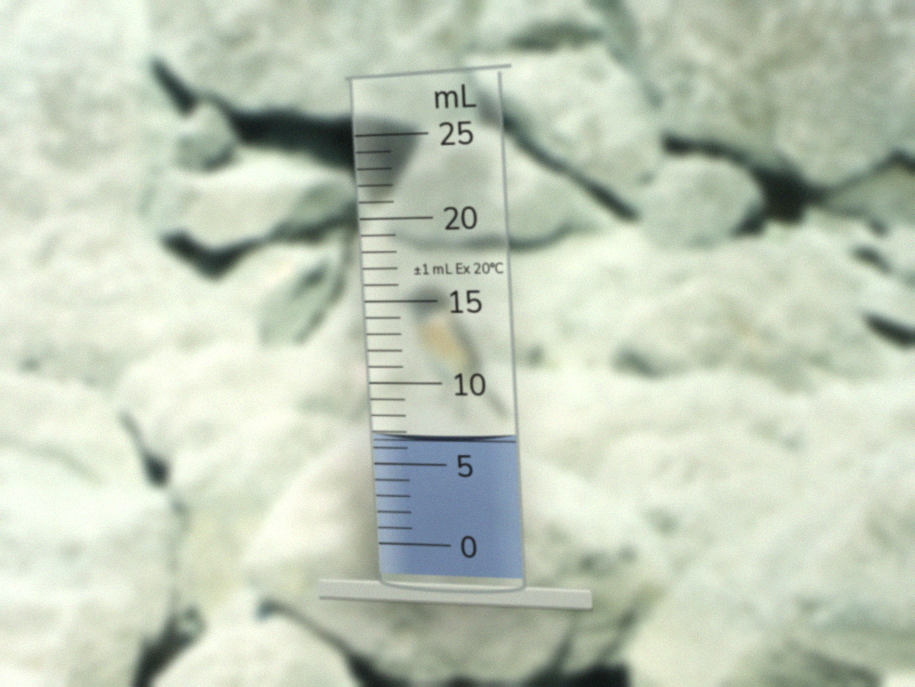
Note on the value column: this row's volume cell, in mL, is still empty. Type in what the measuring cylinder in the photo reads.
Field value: 6.5 mL
